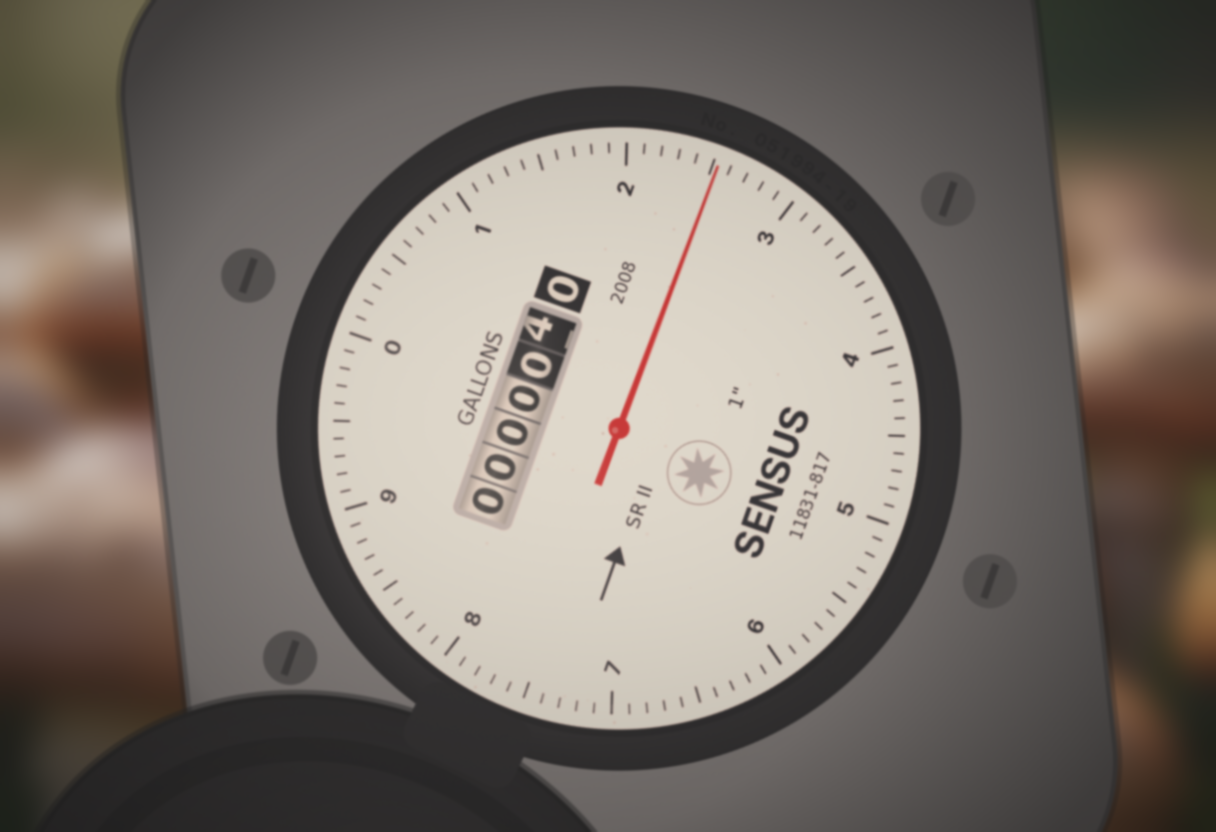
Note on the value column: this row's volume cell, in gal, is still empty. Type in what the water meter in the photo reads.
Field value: 42.5 gal
